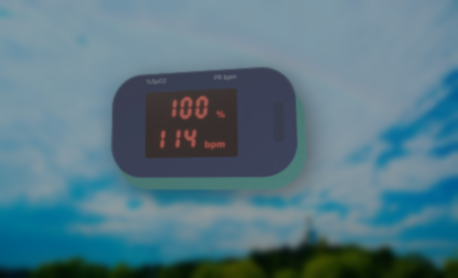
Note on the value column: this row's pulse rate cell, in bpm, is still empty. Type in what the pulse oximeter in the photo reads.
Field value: 114 bpm
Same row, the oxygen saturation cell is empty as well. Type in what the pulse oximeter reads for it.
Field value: 100 %
